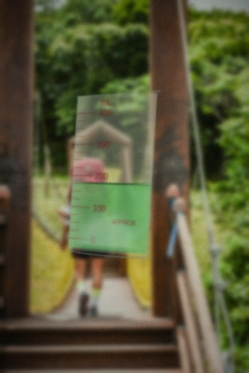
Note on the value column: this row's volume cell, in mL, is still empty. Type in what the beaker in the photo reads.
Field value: 175 mL
